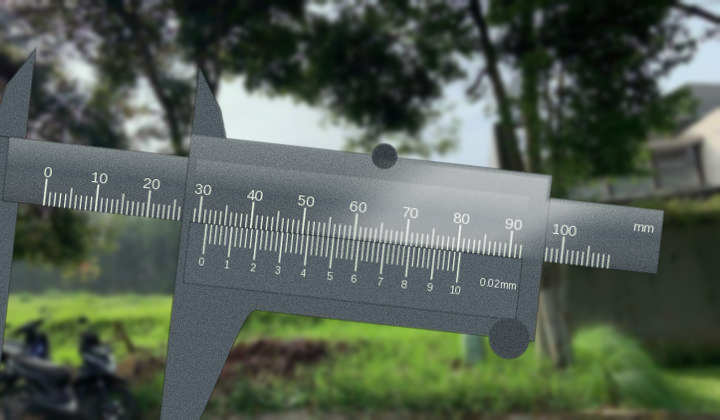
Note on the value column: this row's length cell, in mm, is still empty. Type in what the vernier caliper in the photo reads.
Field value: 31.5 mm
